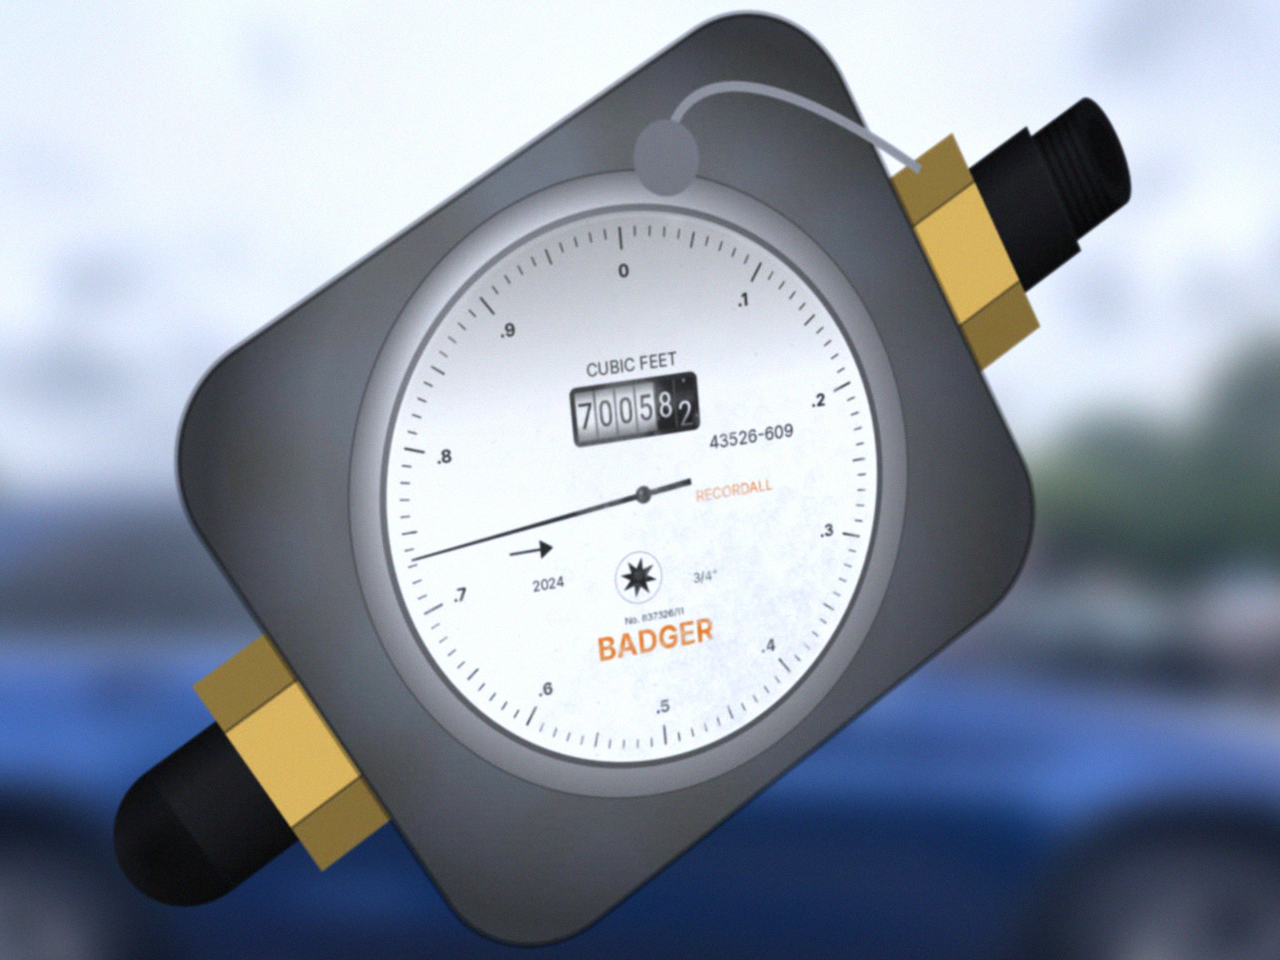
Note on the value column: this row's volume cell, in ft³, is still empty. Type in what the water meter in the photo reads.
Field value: 700581.73 ft³
